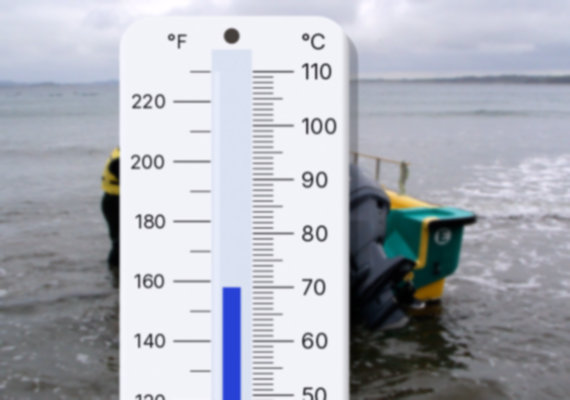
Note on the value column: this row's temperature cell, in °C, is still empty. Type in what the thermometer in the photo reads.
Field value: 70 °C
